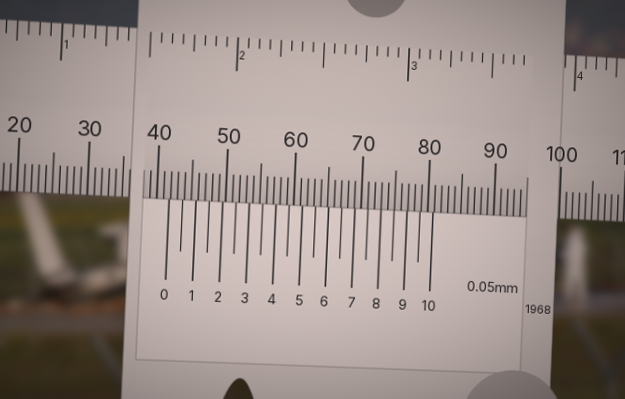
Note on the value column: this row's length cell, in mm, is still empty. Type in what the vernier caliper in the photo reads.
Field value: 41.8 mm
